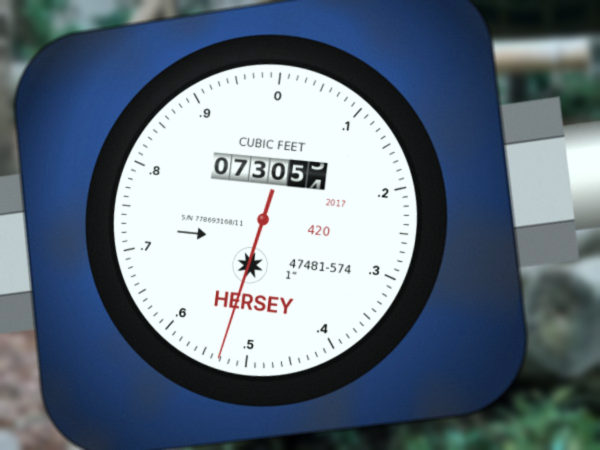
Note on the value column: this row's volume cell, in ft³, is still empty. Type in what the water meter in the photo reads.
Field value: 73053.53 ft³
